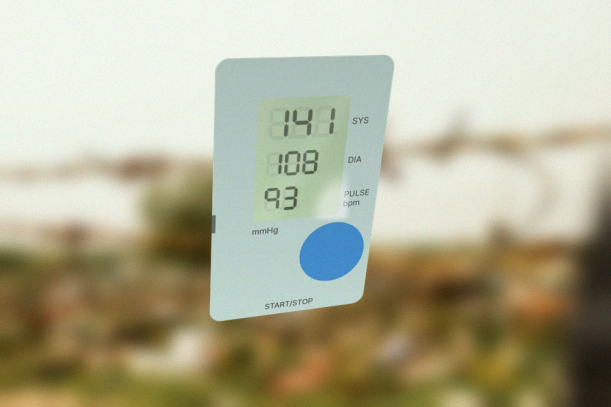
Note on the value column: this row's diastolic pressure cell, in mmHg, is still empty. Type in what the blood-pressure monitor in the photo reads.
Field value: 108 mmHg
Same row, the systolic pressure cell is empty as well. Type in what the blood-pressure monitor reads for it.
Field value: 141 mmHg
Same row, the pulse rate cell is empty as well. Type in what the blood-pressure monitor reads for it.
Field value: 93 bpm
